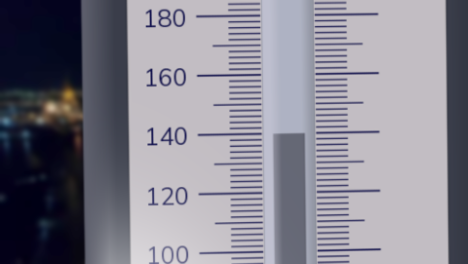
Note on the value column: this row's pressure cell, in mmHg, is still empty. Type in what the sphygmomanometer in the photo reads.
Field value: 140 mmHg
